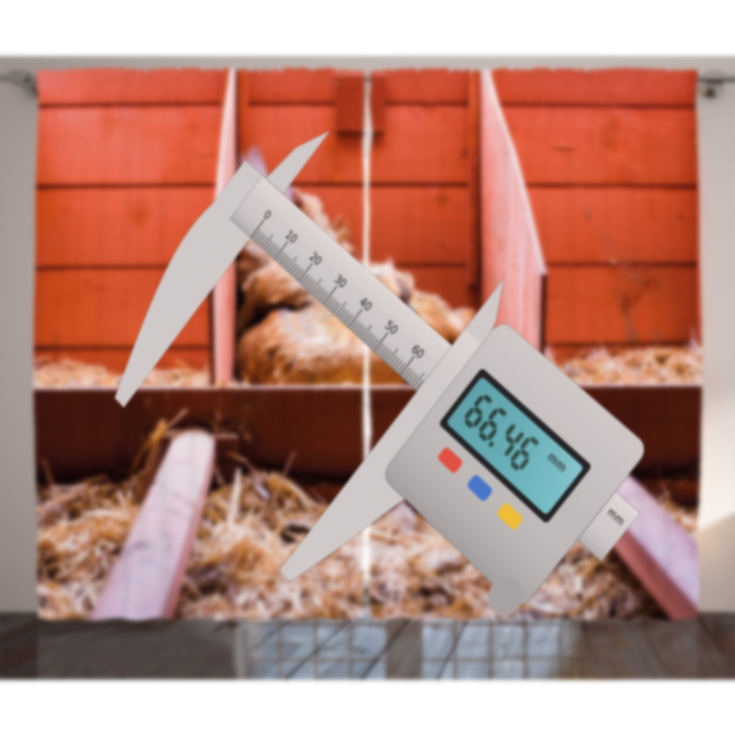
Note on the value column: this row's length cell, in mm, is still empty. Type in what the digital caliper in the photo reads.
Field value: 66.46 mm
